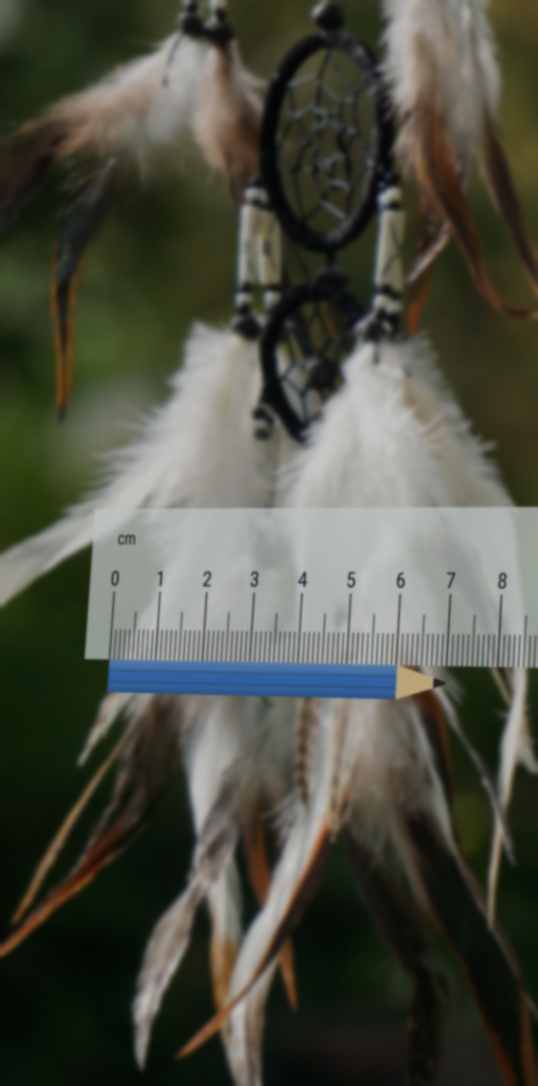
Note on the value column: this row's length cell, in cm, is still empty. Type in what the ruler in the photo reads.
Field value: 7 cm
